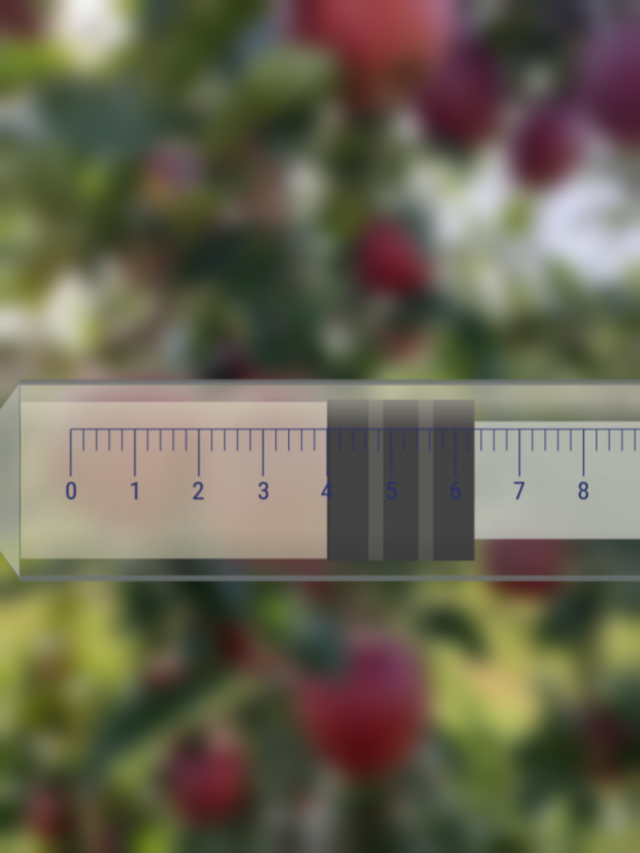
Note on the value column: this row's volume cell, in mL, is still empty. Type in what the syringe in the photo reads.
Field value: 4 mL
